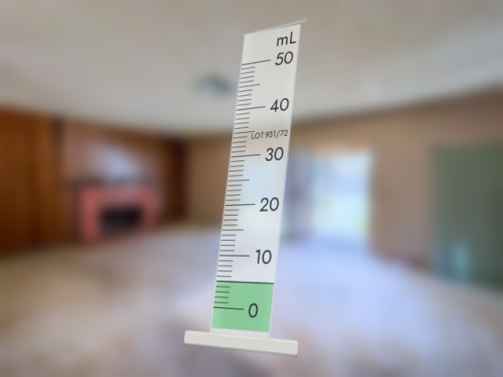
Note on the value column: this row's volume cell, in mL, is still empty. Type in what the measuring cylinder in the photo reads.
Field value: 5 mL
